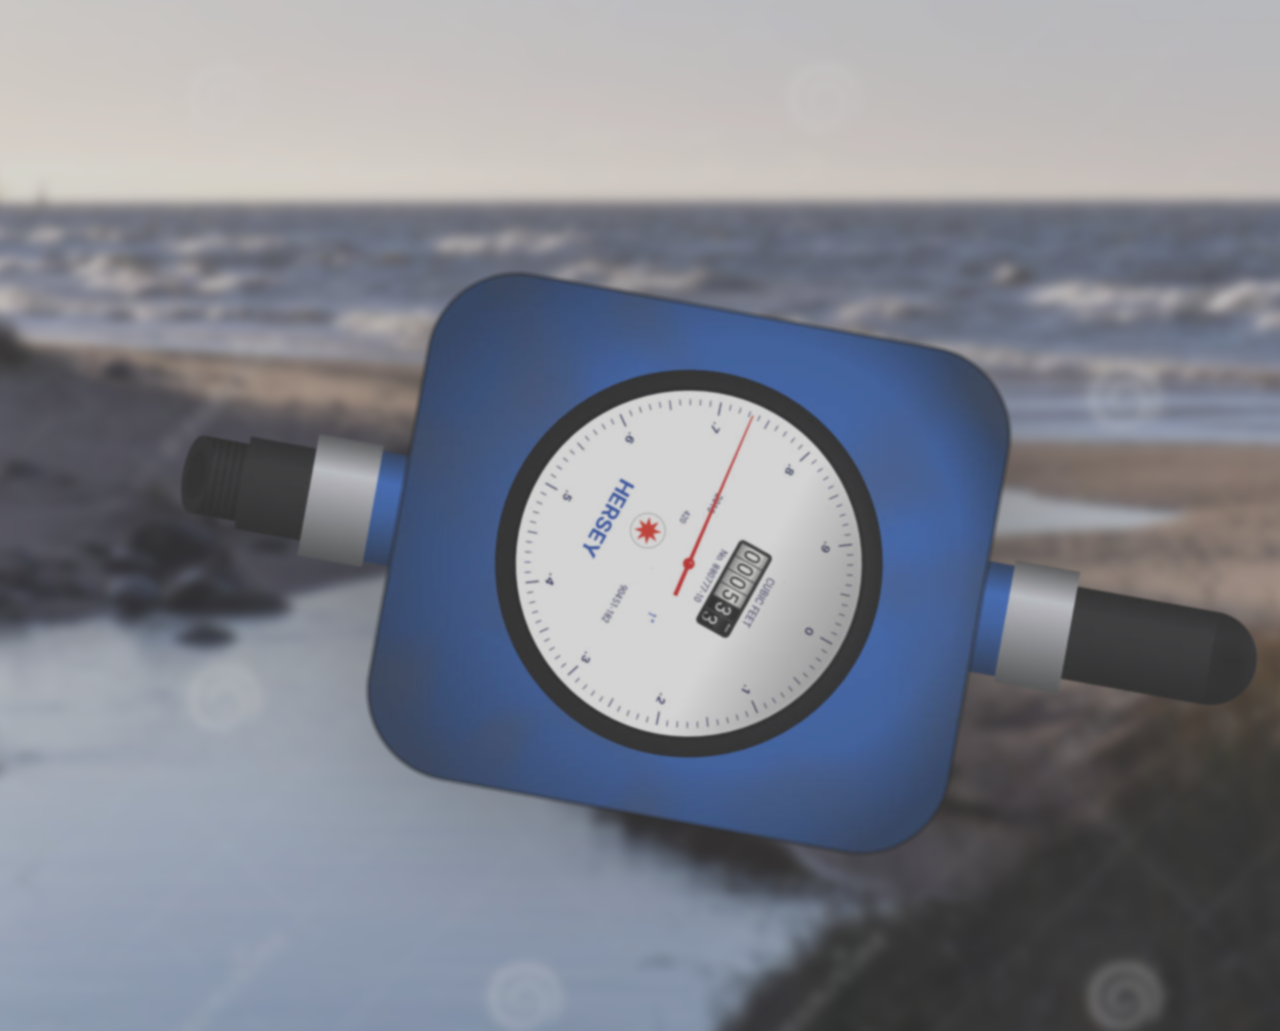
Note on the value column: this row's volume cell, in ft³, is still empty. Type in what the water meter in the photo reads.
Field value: 532.73 ft³
